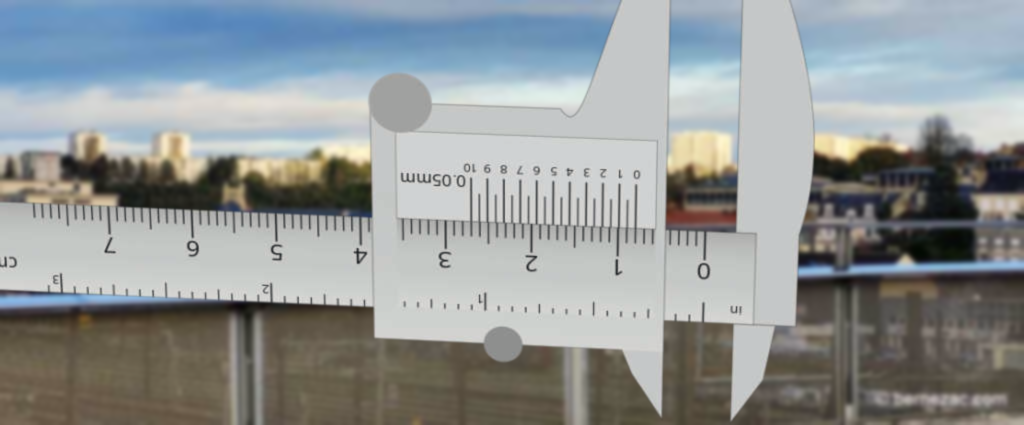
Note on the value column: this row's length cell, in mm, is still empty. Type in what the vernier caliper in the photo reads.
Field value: 8.0 mm
